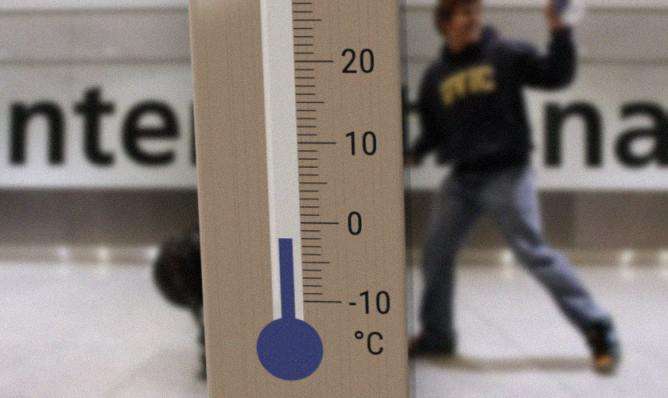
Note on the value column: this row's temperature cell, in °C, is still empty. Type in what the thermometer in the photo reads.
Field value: -2 °C
